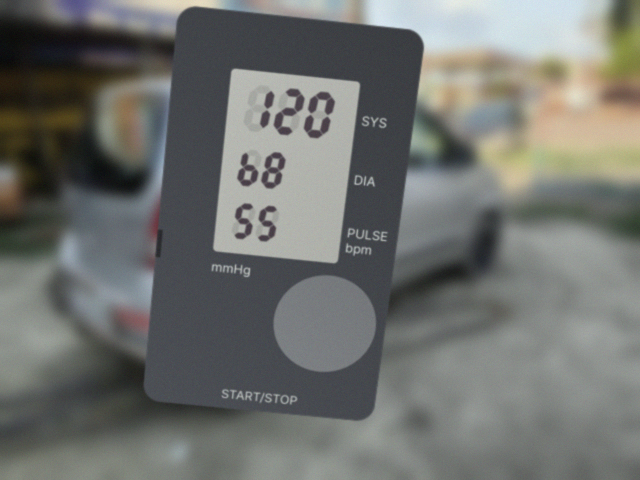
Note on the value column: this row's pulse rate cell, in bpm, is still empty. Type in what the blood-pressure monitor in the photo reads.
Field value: 55 bpm
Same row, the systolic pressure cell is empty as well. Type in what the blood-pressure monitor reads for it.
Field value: 120 mmHg
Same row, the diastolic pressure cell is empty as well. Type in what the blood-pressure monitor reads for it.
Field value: 68 mmHg
